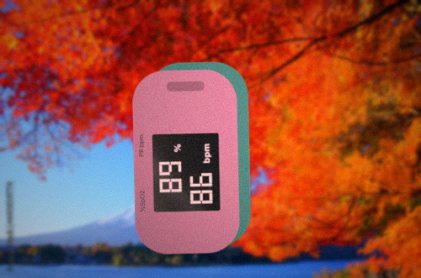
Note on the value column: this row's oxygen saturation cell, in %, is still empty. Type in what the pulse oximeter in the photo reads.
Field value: 89 %
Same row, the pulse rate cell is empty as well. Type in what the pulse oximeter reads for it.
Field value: 86 bpm
